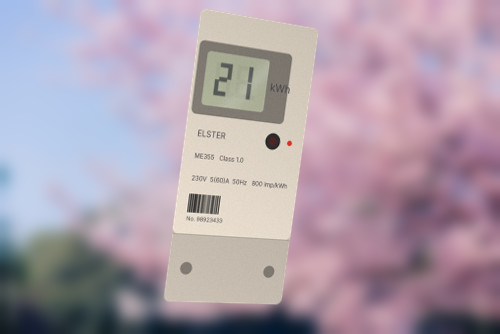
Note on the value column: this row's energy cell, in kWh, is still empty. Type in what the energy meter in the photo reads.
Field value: 21 kWh
